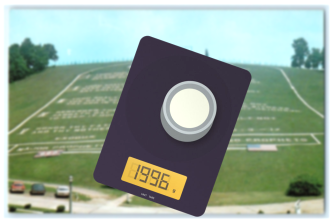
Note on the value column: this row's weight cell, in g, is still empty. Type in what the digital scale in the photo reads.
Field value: 1996 g
